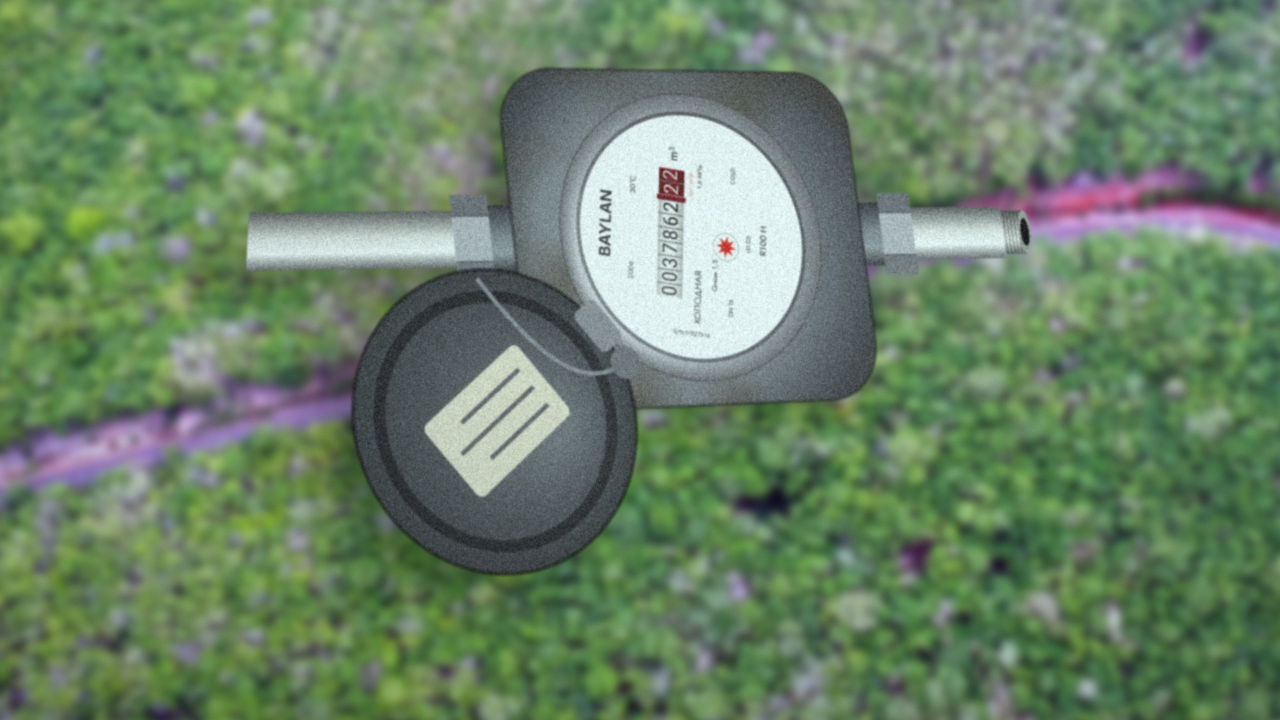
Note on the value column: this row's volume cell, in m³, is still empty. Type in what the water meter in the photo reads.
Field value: 37862.22 m³
